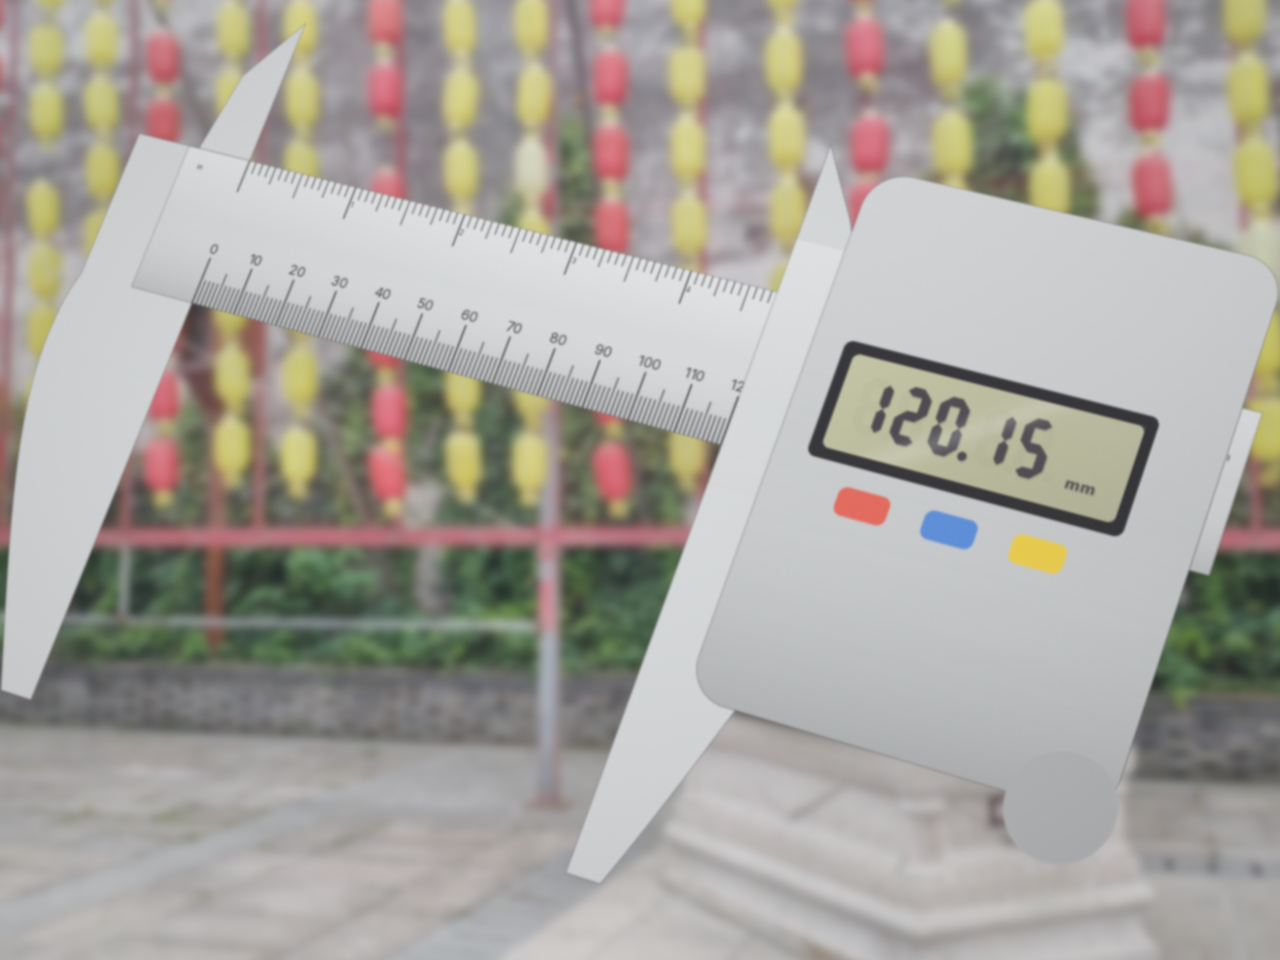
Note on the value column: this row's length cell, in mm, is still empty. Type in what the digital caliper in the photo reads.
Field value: 120.15 mm
